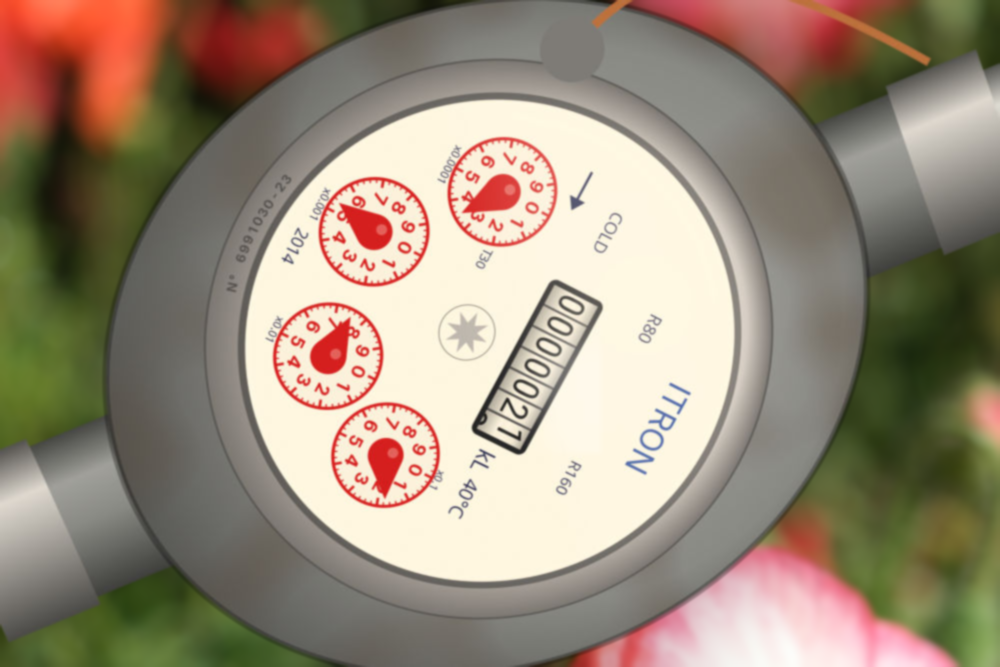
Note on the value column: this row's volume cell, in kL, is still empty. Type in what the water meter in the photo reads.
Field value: 21.1753 kL
